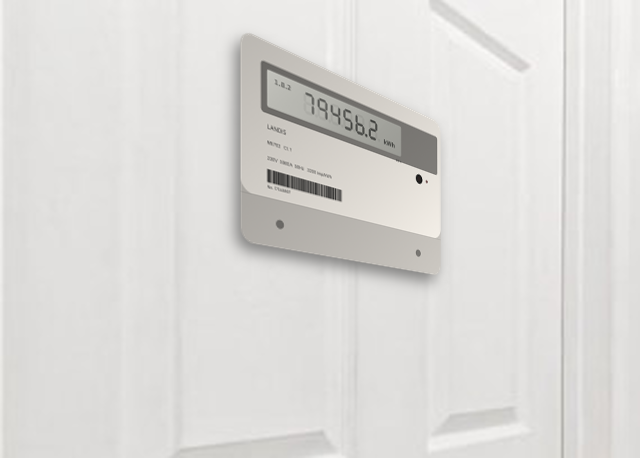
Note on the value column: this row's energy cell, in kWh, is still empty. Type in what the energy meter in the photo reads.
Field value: 79456.2 kWh
